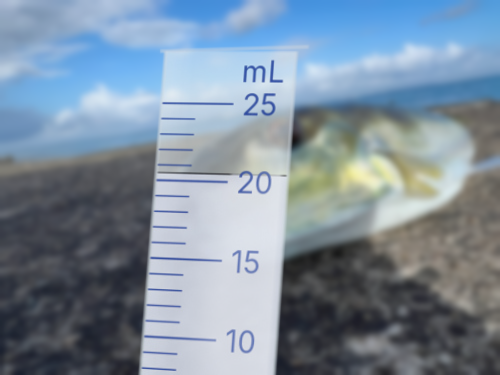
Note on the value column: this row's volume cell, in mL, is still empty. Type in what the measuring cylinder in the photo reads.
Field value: 20.5 mL
